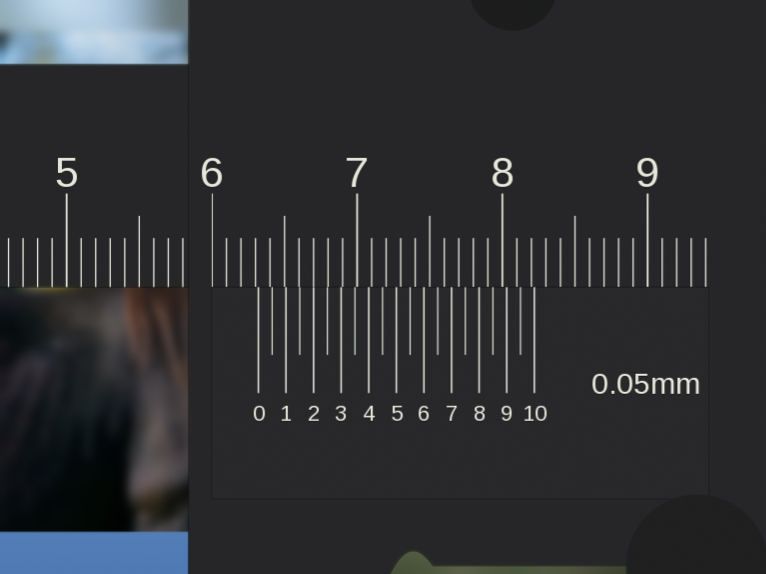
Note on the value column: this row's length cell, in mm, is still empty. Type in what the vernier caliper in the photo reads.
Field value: 63.2 mm
